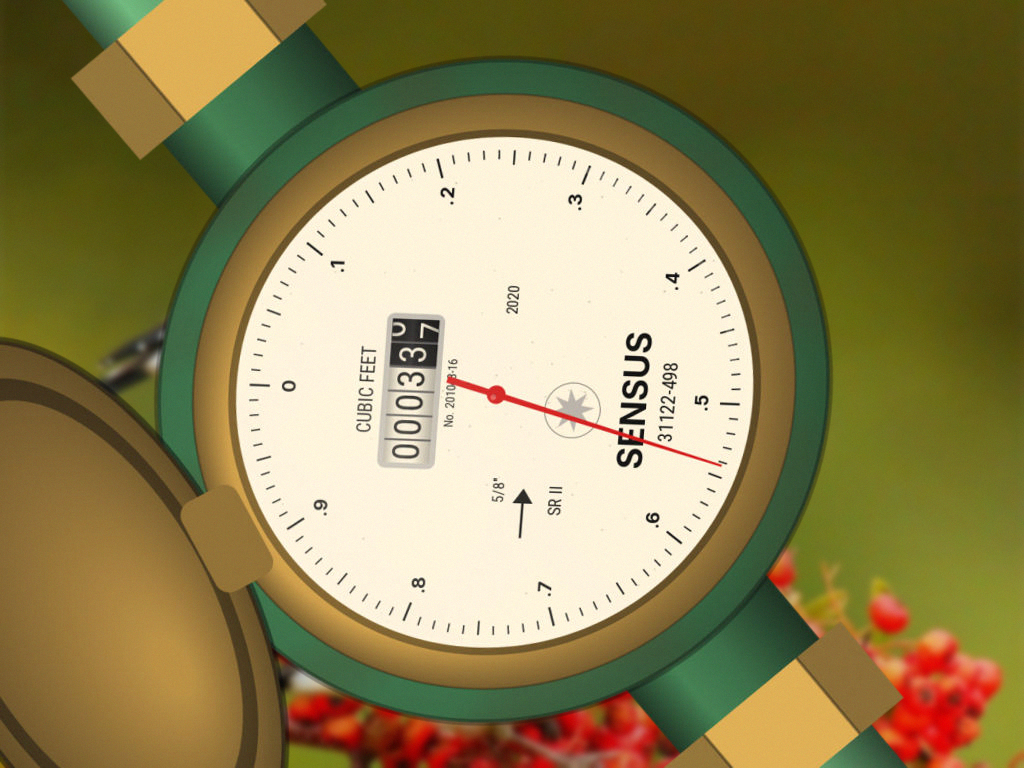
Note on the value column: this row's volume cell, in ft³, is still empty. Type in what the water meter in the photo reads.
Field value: 336.54 ft³
